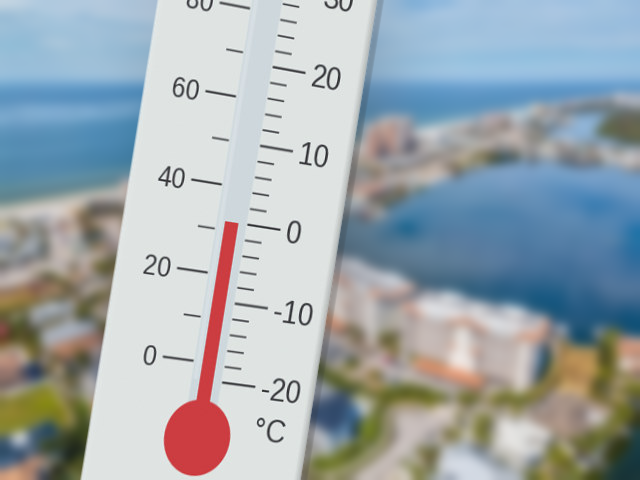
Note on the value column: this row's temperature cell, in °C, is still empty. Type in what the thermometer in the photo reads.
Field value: 0 °C
